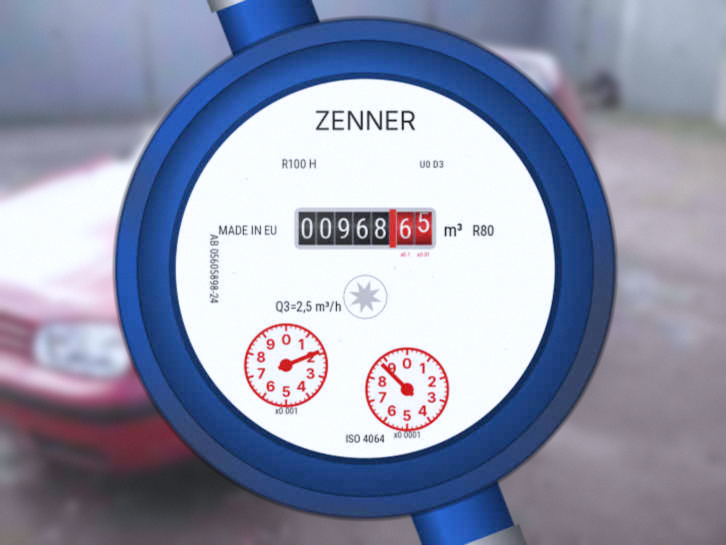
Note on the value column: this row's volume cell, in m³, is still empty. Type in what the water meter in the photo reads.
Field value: 968.6518 m³
